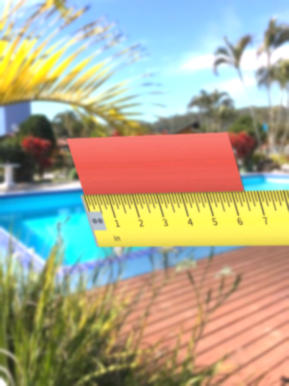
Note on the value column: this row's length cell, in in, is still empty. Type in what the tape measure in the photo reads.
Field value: 6.5 in
